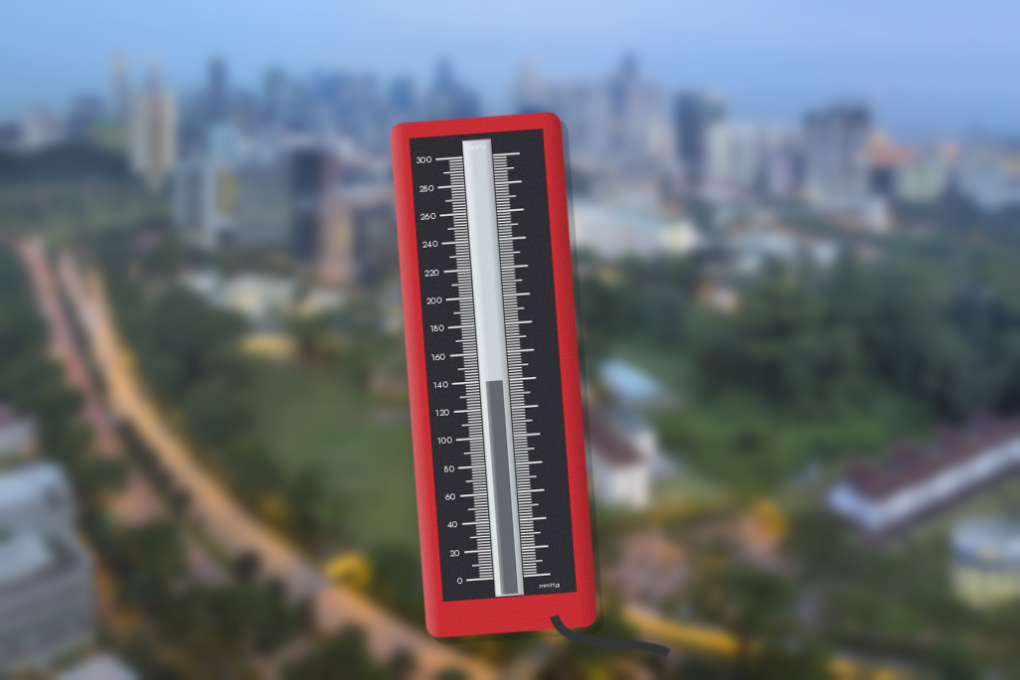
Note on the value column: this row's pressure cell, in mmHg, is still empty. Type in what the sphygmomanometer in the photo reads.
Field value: 140 mmHg
